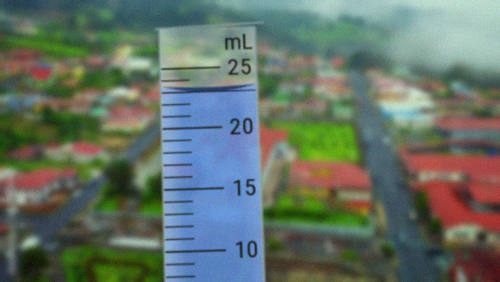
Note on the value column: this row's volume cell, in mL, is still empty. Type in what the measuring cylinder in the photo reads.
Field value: 23 mL
